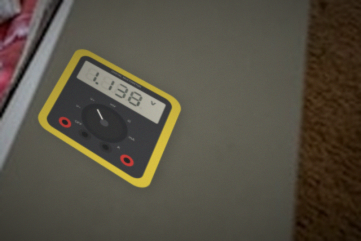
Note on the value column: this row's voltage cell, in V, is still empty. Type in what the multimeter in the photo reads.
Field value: 1.138 V
